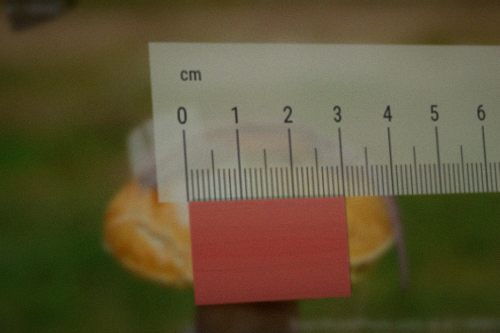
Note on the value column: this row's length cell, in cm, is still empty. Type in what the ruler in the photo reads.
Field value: 3 cm
